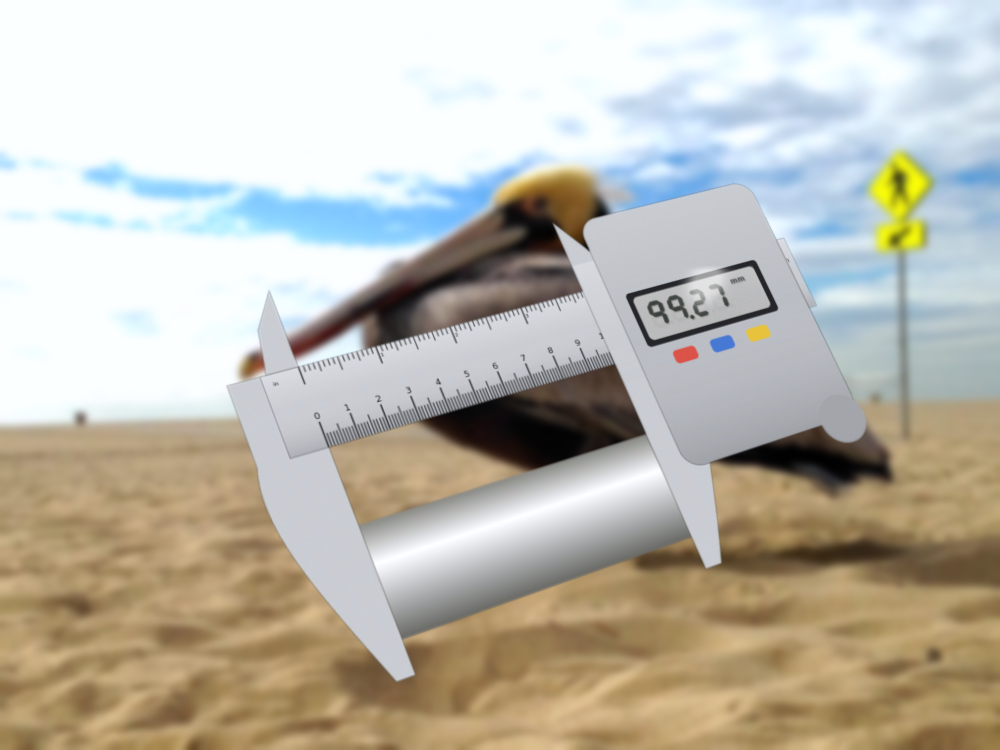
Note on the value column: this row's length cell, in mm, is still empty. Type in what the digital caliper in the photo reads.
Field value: 99.27 mm
